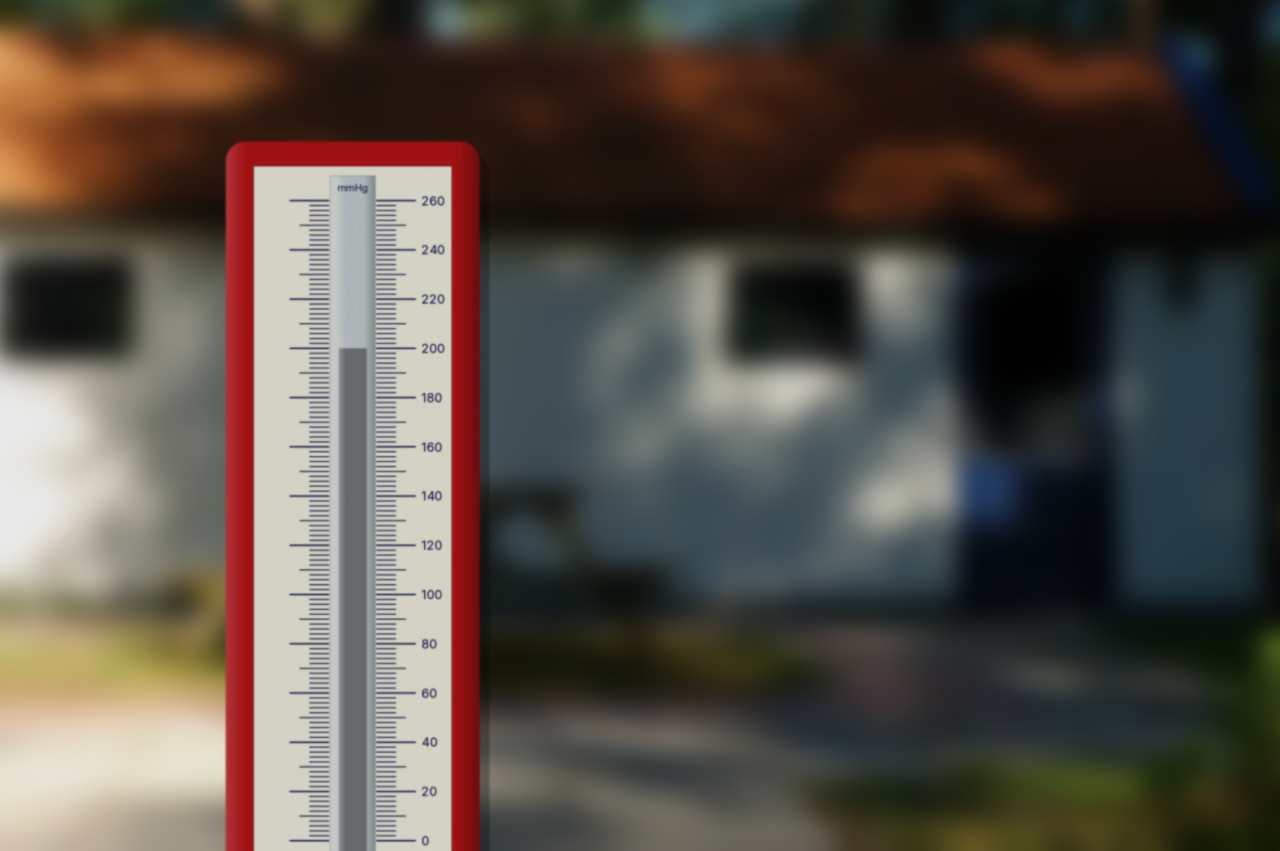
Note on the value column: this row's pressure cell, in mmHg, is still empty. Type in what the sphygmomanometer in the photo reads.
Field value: 200 mmHg
